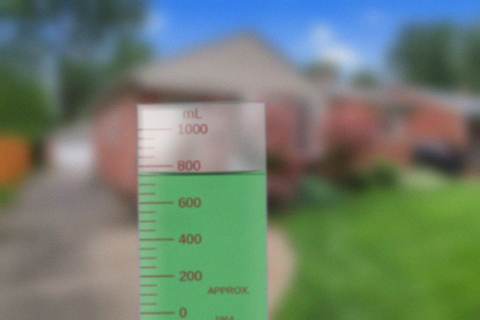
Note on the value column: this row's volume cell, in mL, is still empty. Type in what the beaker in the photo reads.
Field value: 750 mL
